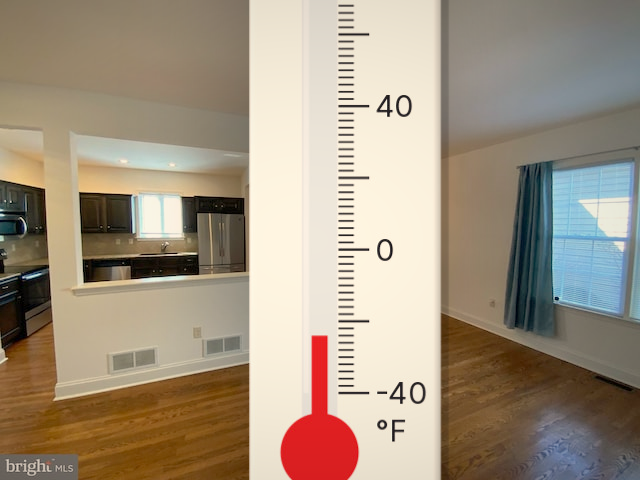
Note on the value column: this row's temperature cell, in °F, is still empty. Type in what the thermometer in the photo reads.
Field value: -24 °F
